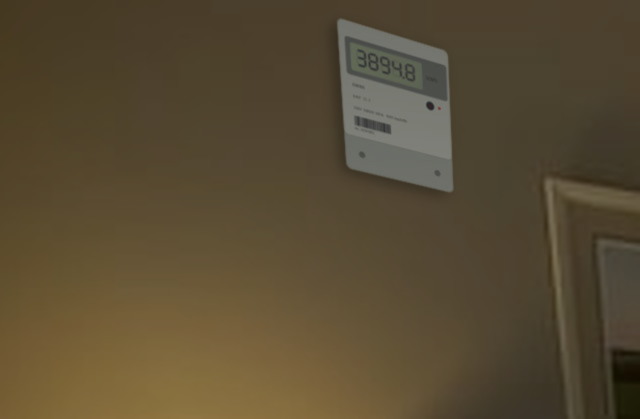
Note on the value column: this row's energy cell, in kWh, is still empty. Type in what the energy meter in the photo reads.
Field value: 3894.8 kWh
